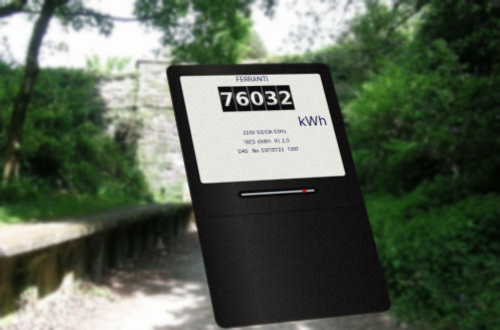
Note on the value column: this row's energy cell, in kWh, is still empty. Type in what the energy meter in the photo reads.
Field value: 76032 kWh
